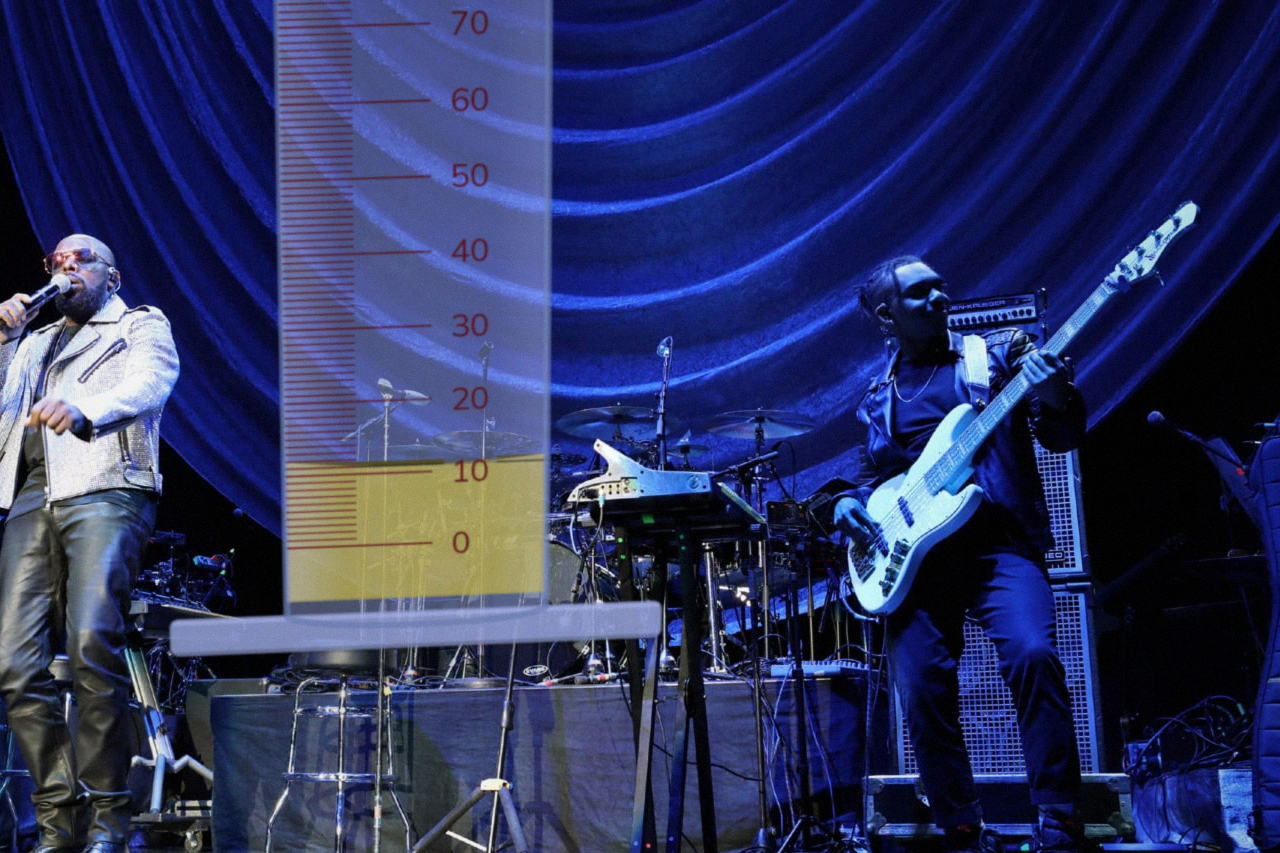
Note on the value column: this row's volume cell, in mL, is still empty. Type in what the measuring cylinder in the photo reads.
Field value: 11 mL
